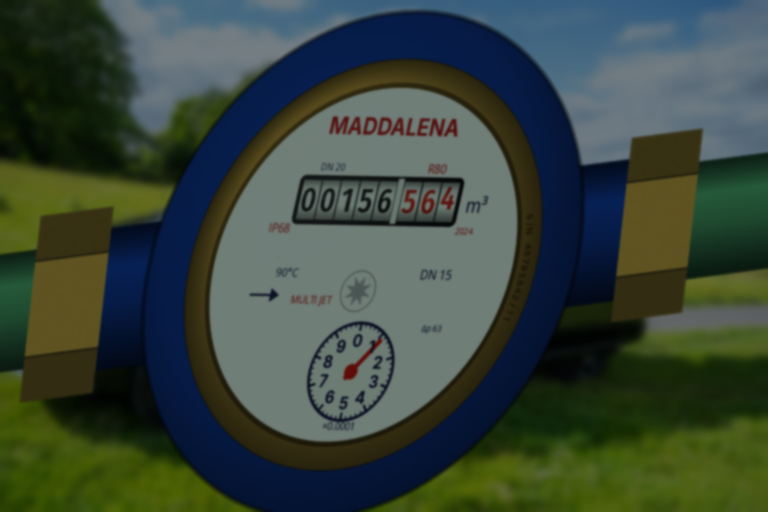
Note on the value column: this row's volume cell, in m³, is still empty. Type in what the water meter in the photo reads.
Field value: 156.5641 m³
